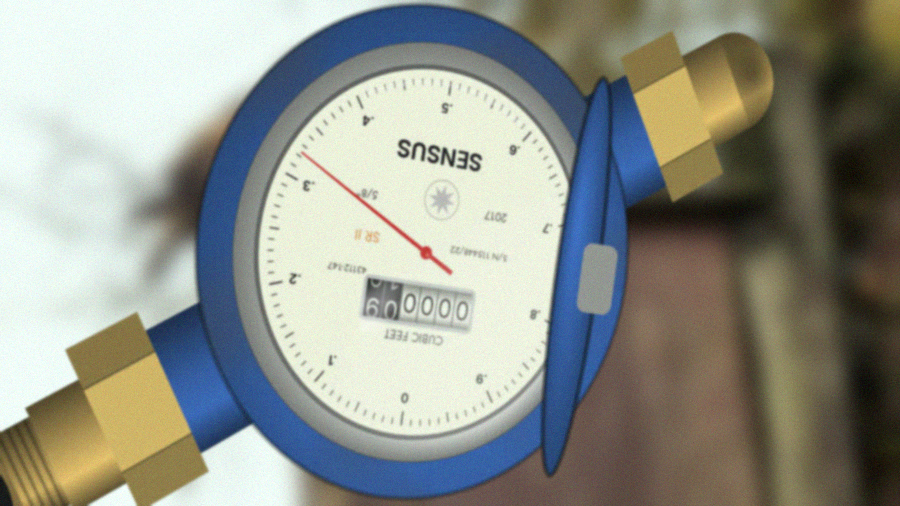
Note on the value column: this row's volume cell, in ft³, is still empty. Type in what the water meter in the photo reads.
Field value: 9.32 ft³
